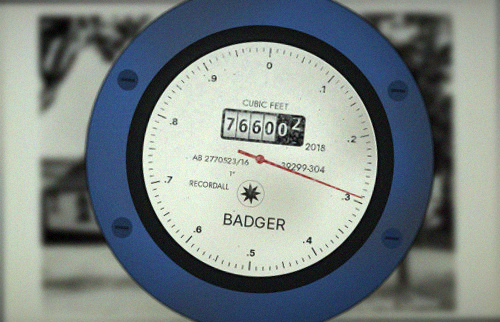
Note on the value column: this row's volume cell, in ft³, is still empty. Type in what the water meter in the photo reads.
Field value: 766002.29 ft³
